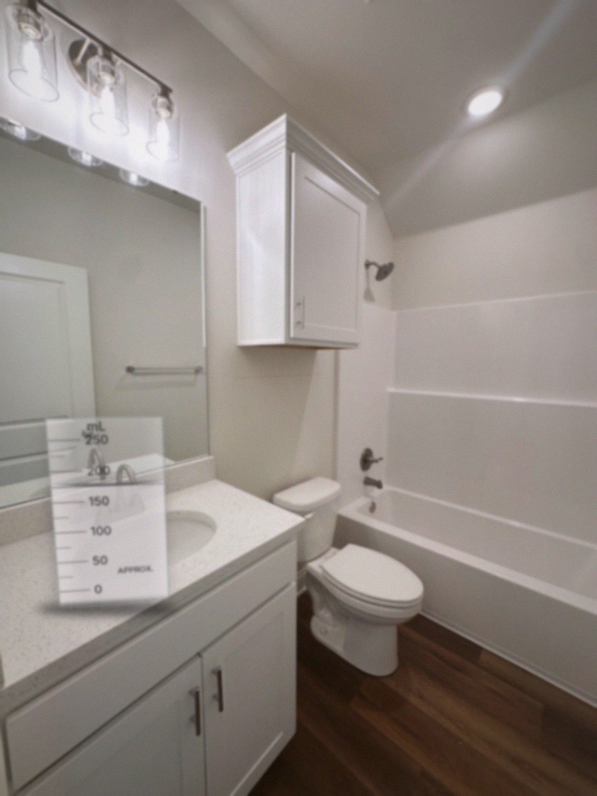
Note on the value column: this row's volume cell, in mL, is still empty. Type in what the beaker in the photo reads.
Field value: 175 mL
